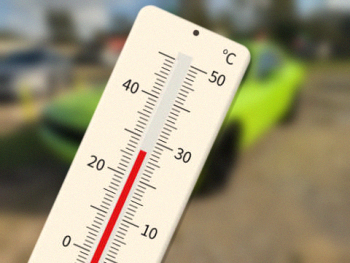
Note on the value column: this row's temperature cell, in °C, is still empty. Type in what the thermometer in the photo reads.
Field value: 27 °C
